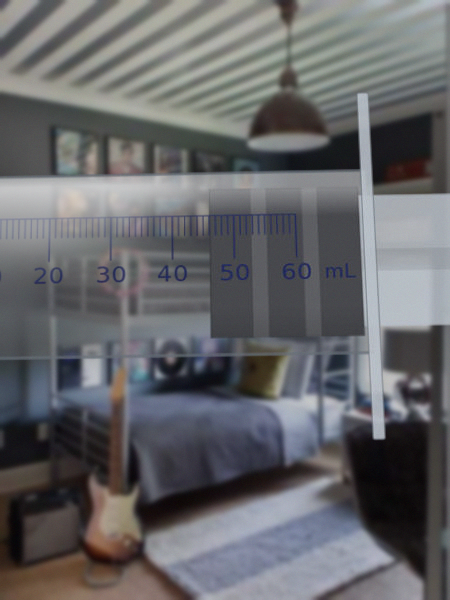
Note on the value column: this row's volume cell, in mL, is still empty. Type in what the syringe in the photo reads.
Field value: 46 mL
